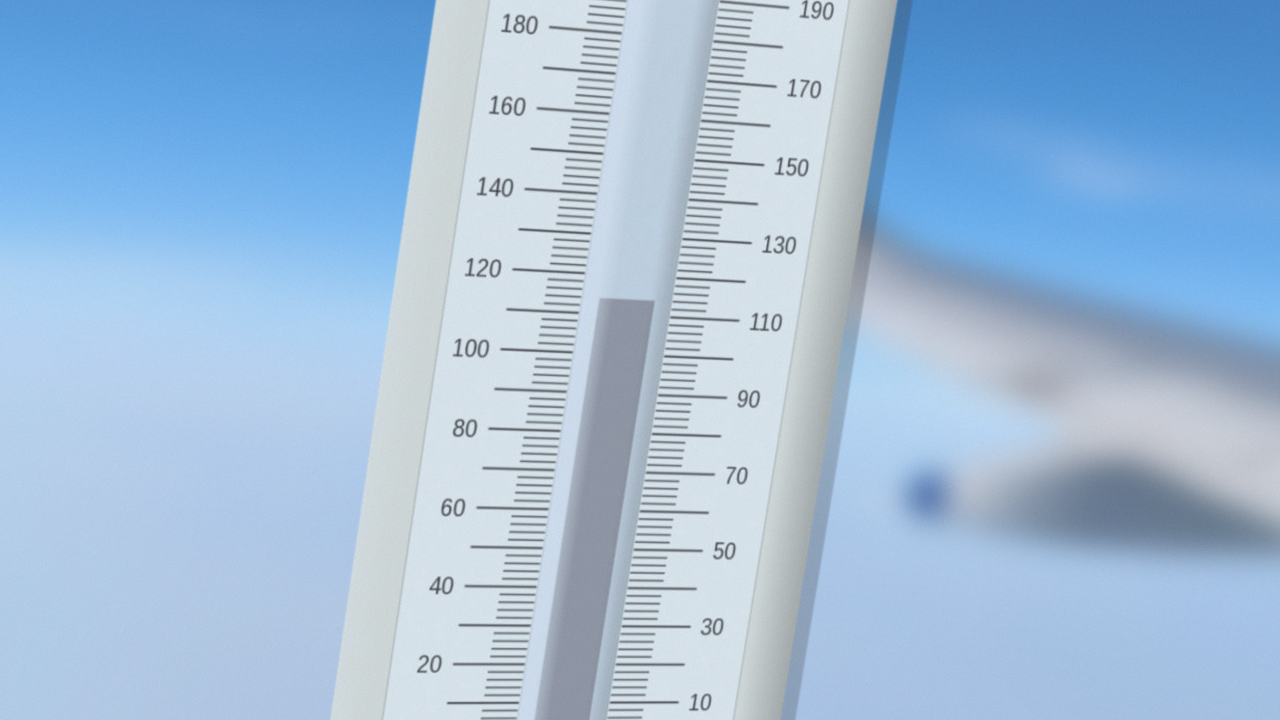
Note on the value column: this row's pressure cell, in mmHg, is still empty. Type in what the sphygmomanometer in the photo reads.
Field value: 114 mmHg
